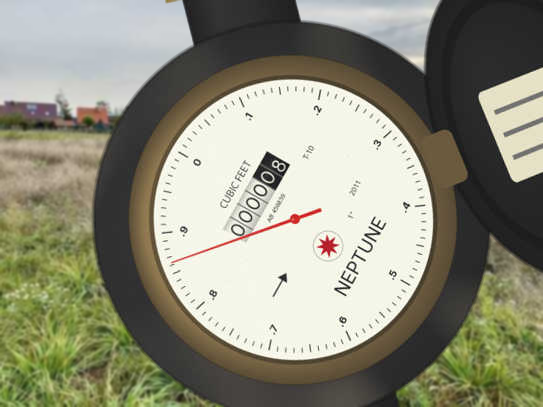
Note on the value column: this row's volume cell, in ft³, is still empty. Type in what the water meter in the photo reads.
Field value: 7.86 ft³
